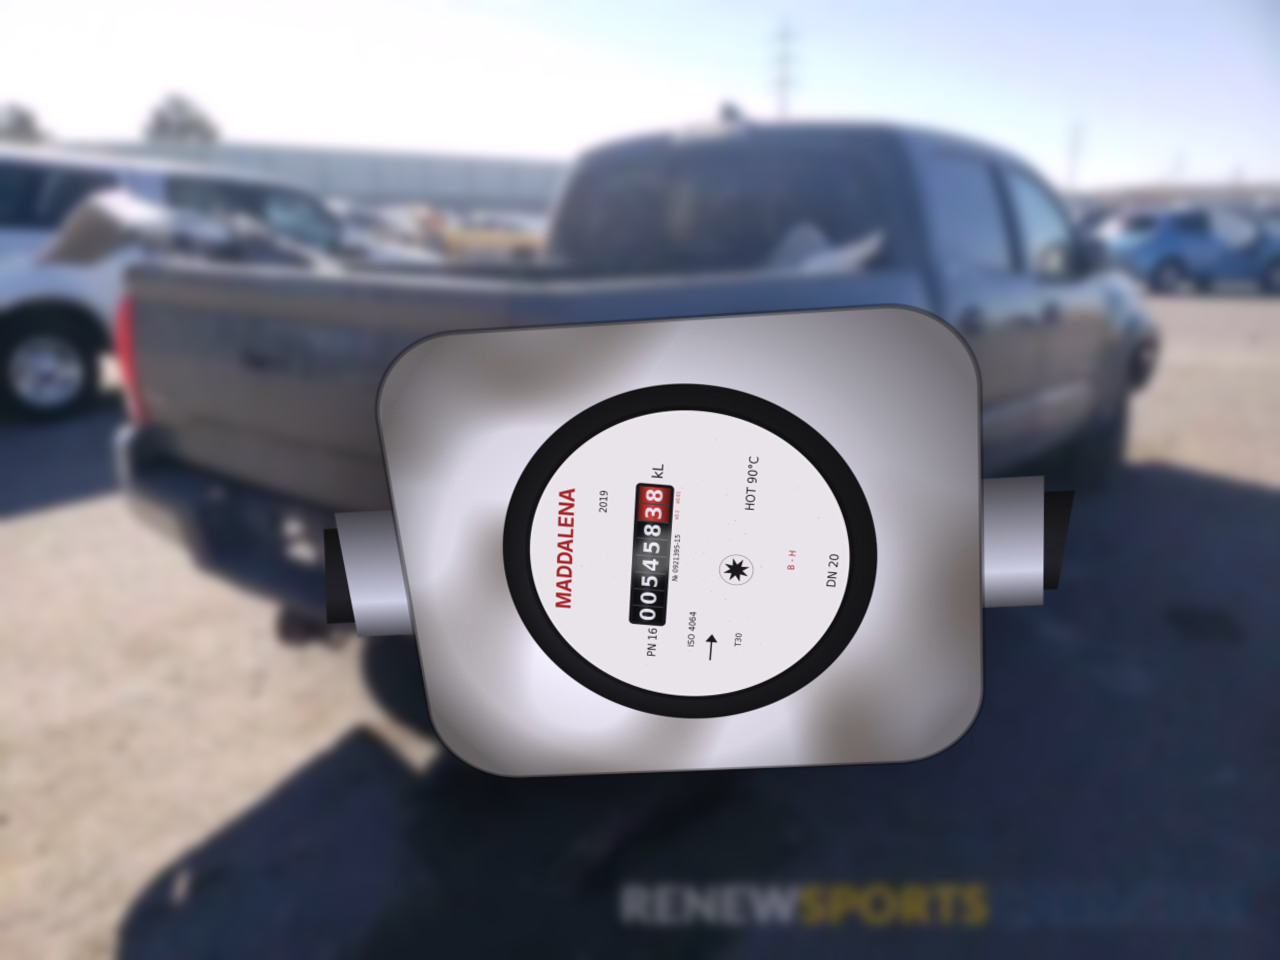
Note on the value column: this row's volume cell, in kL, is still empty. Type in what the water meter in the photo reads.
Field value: 5458.38 kL
